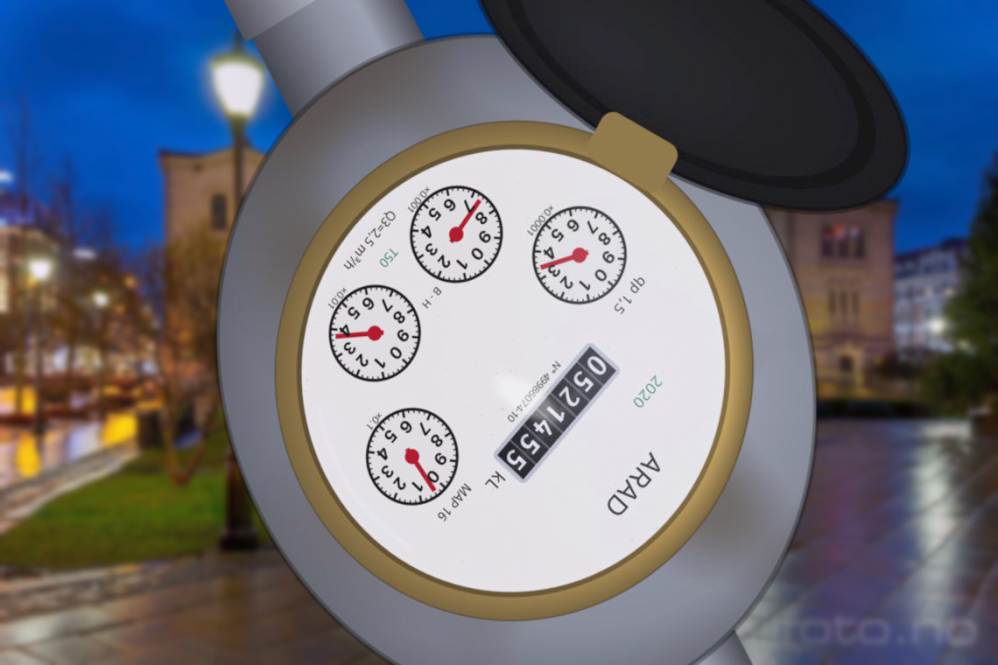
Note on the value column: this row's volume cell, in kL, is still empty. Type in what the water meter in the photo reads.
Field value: 521455.0373 kL
